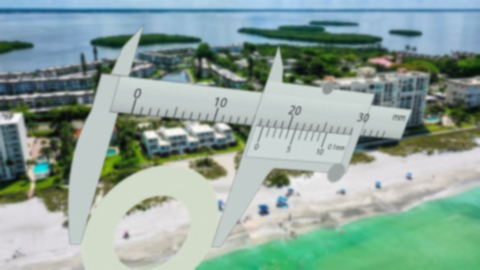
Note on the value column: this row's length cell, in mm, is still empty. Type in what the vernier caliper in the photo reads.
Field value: 16.5 mm
